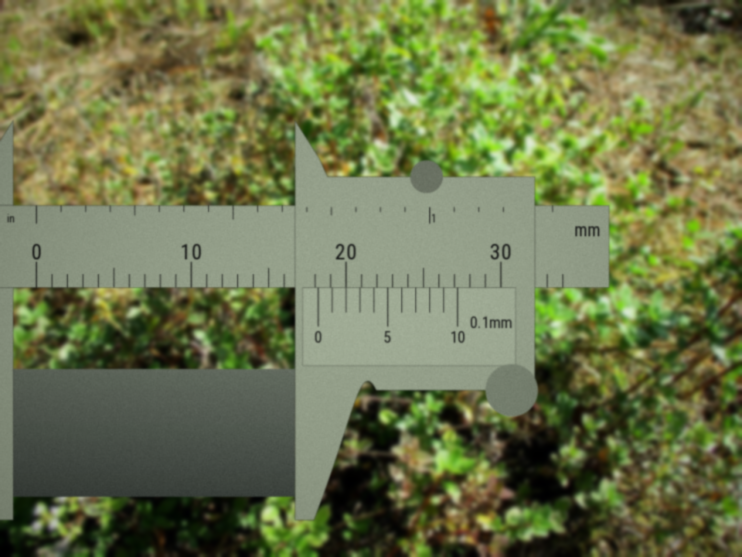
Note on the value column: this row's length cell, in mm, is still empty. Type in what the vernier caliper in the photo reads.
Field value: 18.2 mm
